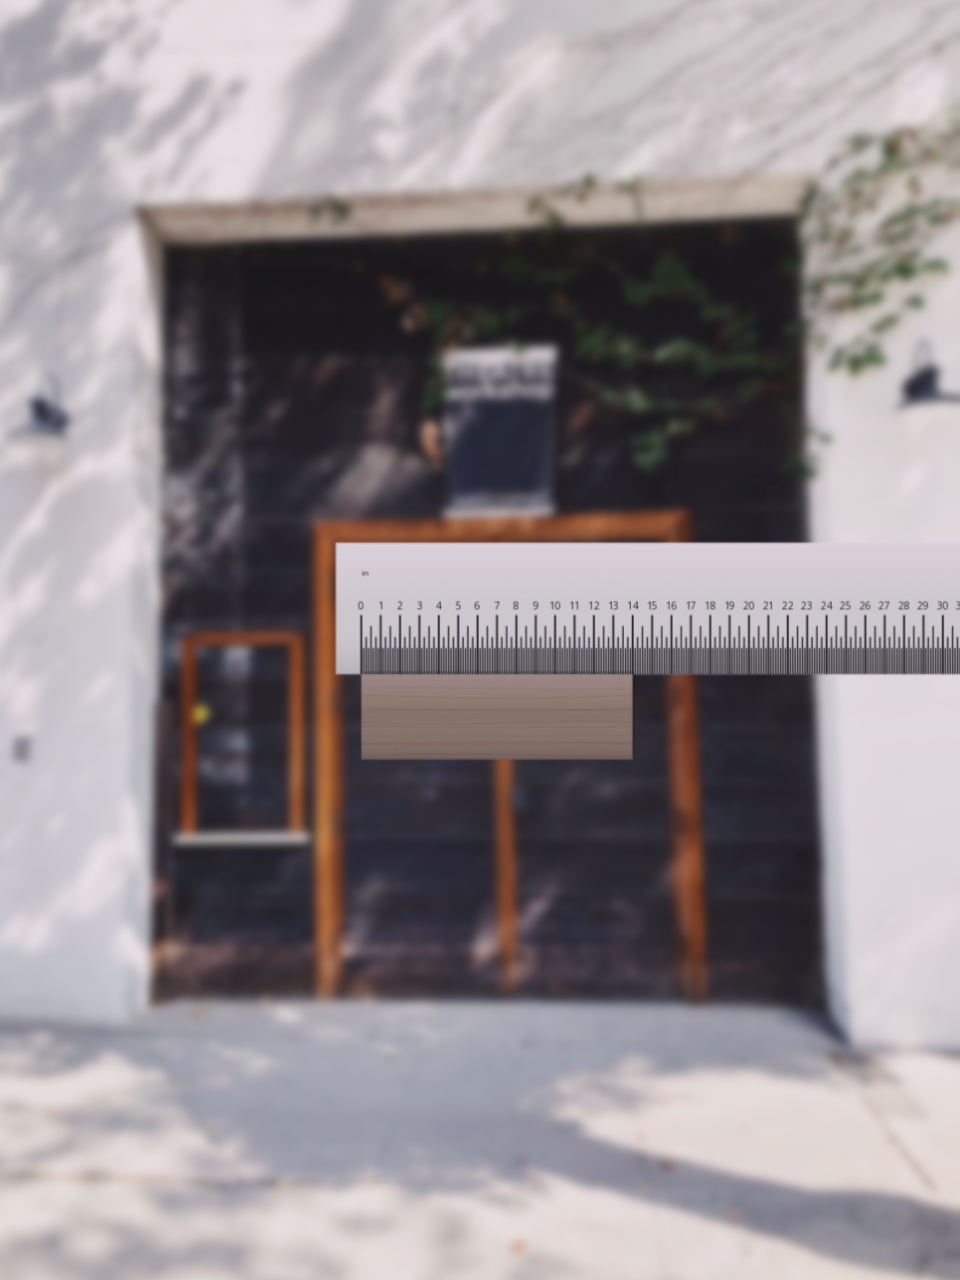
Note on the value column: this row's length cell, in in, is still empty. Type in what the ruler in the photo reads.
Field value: 14 in
